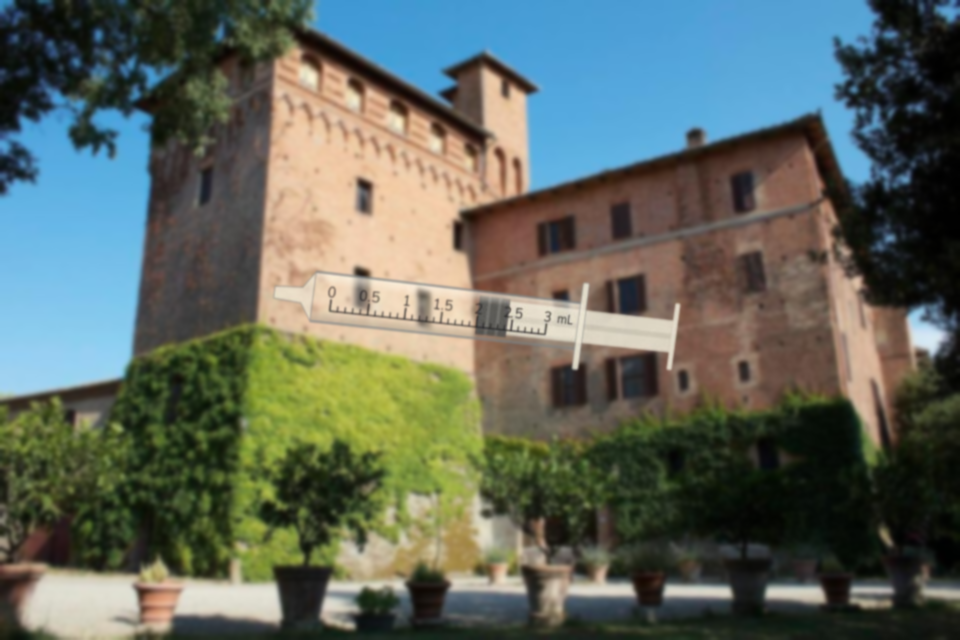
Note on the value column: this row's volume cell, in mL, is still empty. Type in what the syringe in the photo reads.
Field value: 2 mL
